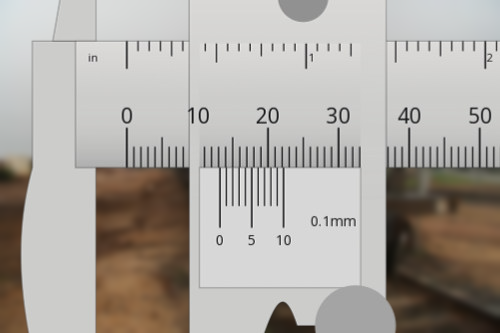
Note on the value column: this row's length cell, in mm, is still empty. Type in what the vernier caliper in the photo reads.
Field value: 13.2 mm
